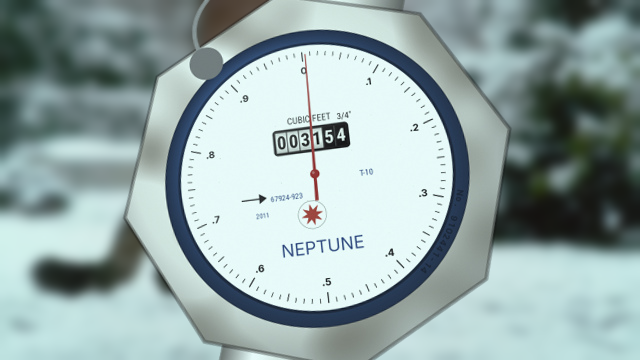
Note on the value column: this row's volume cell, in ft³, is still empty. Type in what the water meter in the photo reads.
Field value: 3154.00 ft³
